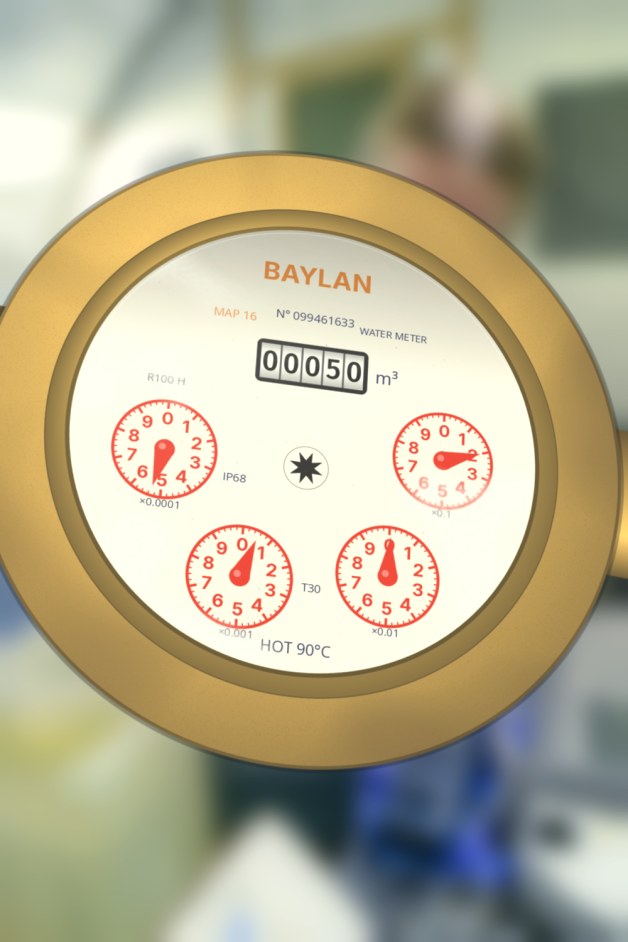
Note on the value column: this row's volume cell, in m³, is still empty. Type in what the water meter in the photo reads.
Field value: 50.2005 m³
